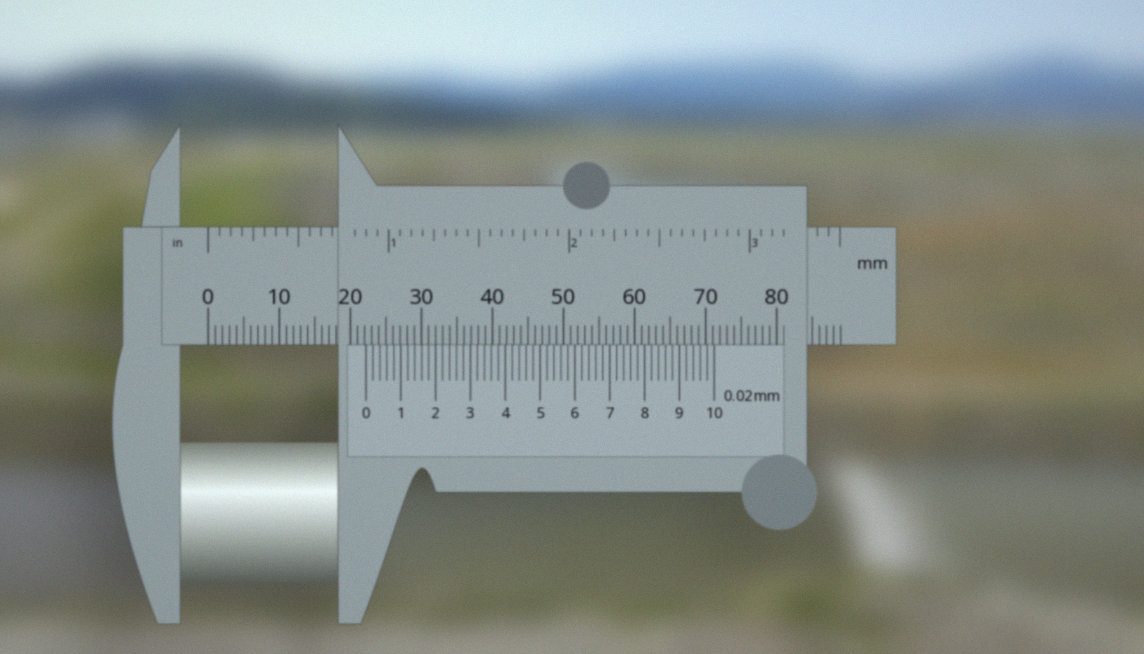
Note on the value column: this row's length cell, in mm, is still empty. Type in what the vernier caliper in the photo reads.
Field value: 22.2 mm
